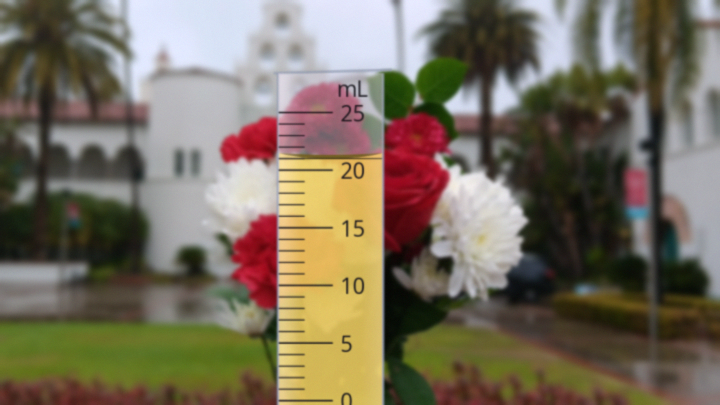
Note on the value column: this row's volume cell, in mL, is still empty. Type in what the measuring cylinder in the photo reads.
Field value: 21 mL
